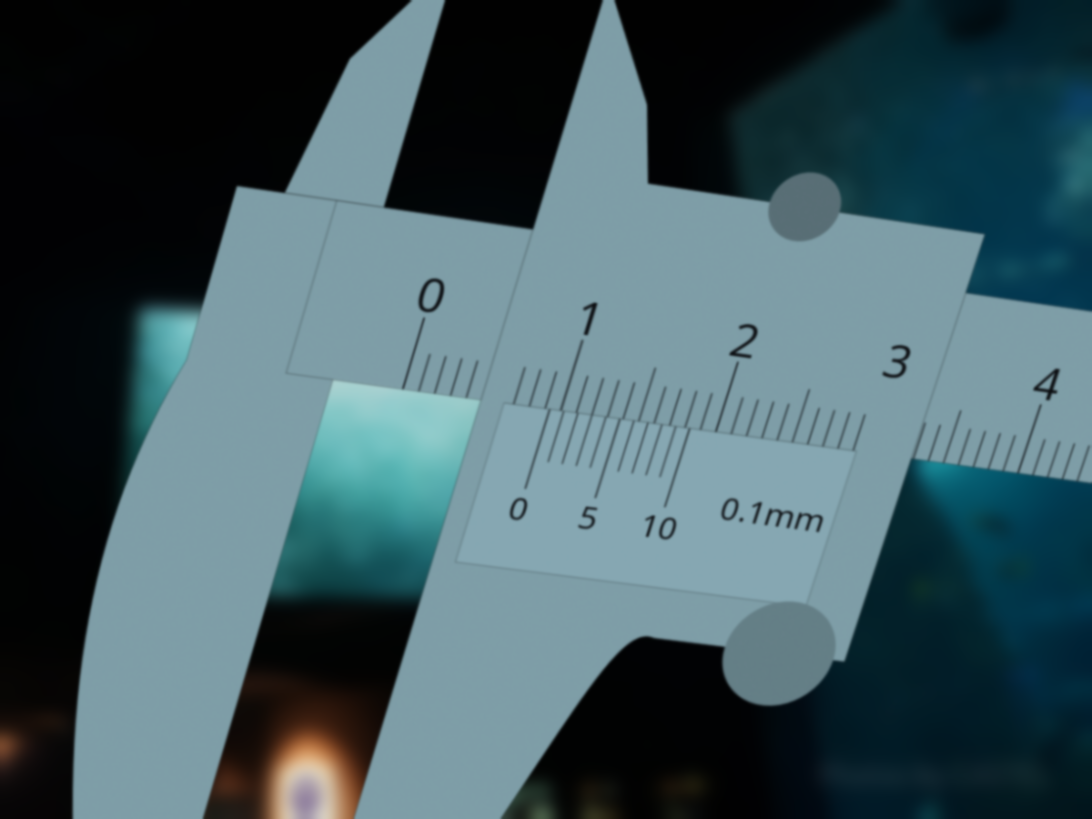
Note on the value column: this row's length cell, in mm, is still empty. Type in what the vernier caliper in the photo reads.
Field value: 9.3 mm
